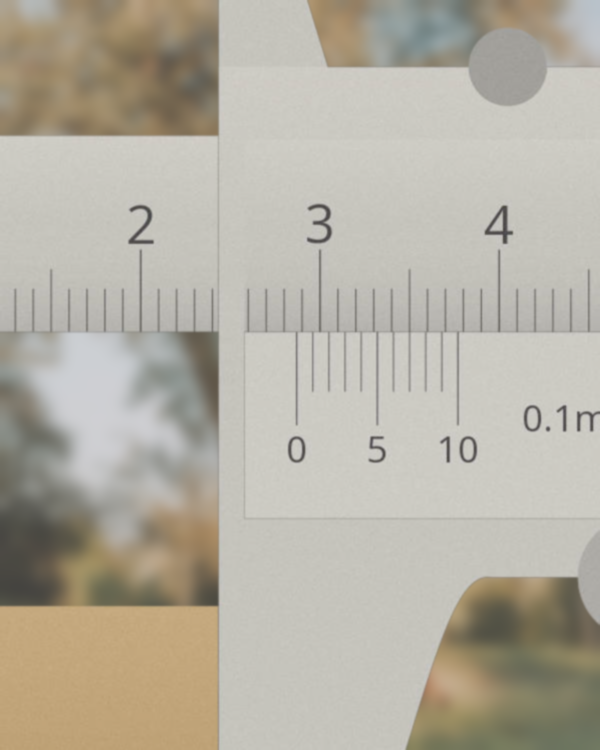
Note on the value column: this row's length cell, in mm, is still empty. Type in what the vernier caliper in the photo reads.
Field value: 28.7 mm
